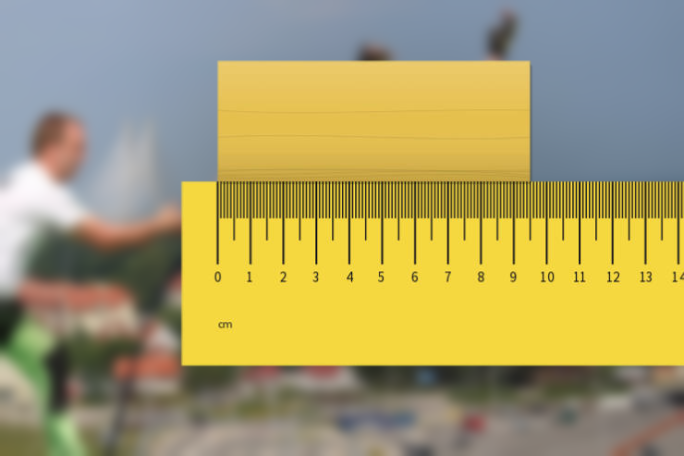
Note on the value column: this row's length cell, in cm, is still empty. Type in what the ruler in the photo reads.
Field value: 9.5 cm
